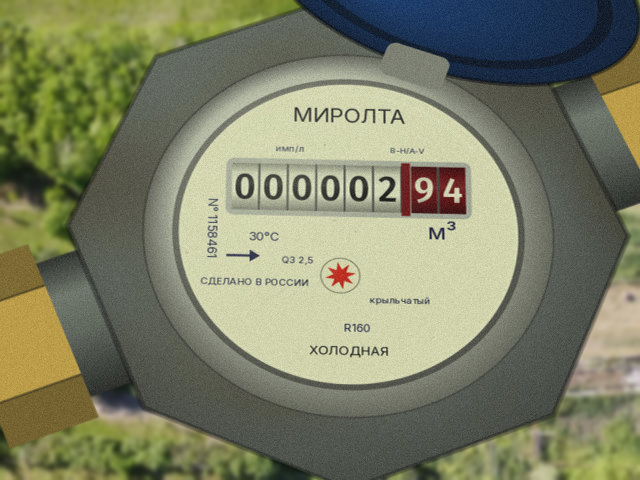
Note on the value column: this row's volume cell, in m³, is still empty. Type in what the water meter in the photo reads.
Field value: 2.94 m³
